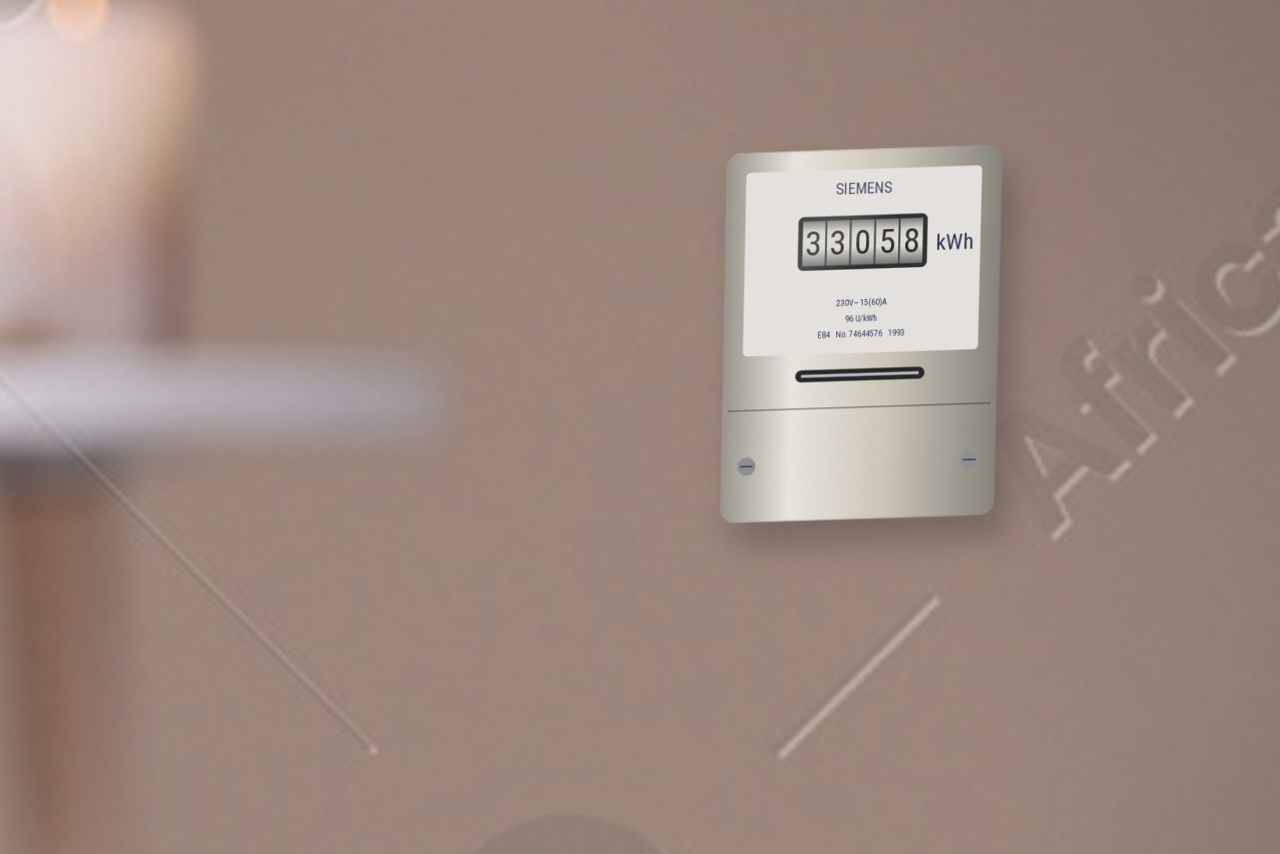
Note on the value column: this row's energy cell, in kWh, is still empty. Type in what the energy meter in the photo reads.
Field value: 33058 kWh
